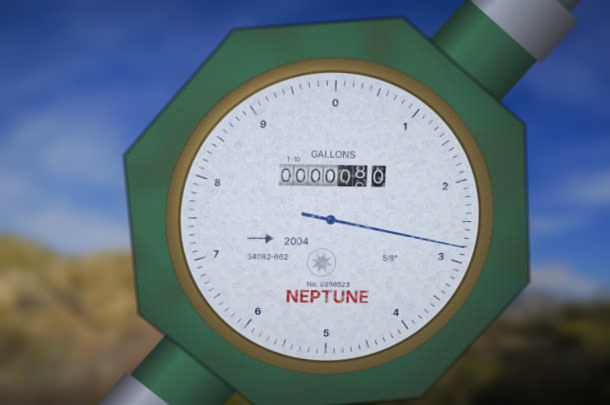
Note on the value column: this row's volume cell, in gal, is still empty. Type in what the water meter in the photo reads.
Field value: 82.8 gal
